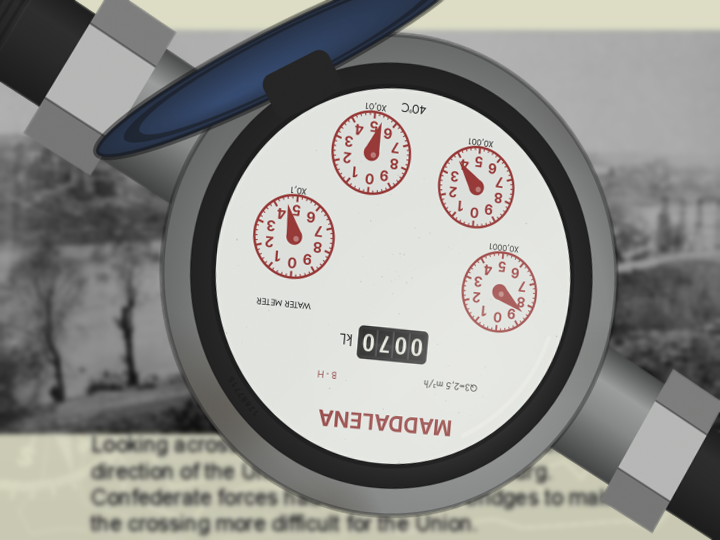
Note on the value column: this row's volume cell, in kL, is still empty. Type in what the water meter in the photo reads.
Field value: 70.4538 kL
